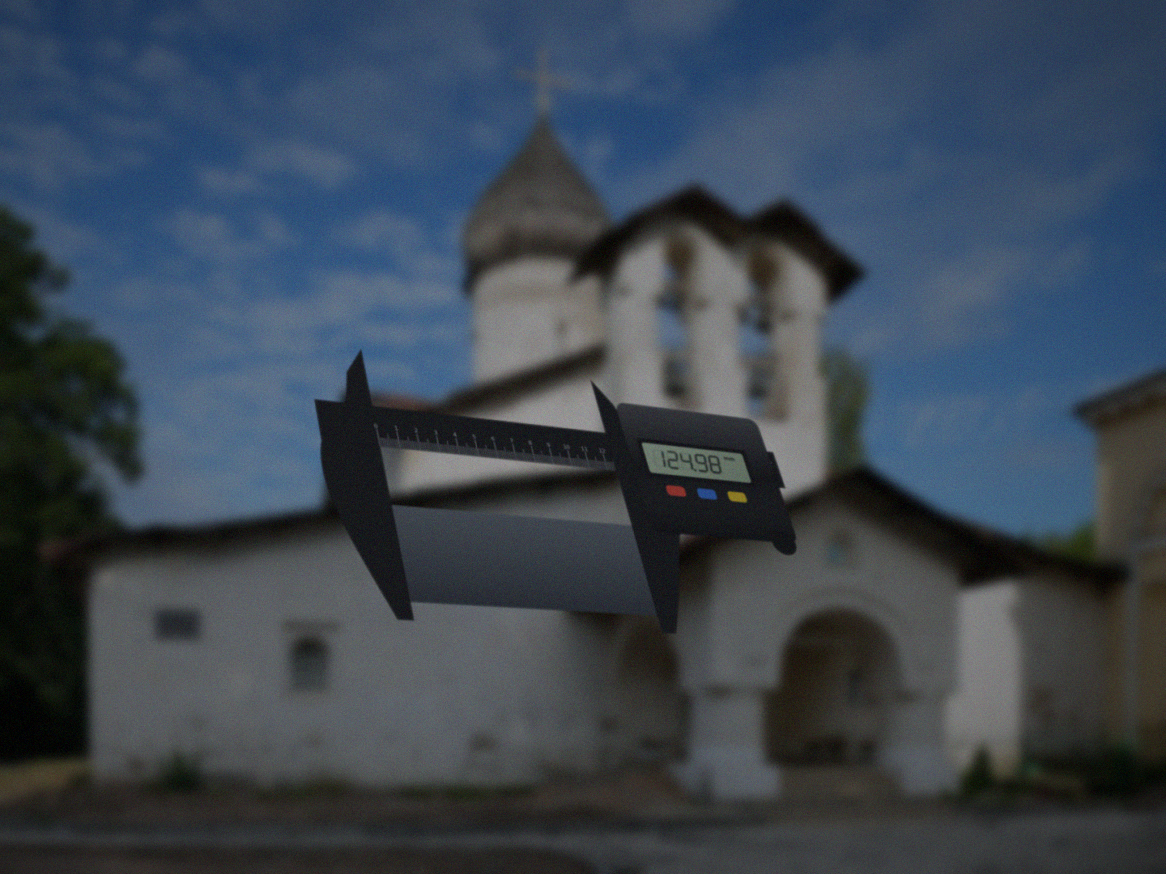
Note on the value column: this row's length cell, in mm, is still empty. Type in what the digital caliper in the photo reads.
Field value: 124.98 mm
